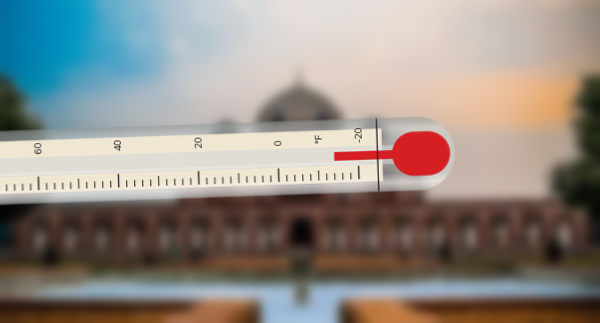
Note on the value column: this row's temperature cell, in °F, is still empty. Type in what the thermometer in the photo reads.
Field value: -14 °F
